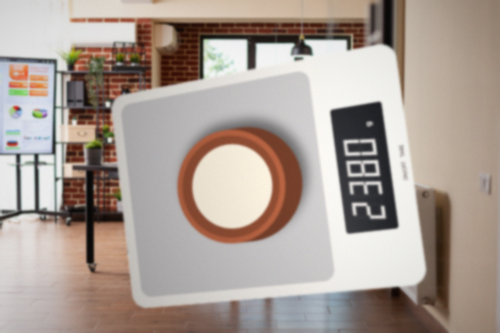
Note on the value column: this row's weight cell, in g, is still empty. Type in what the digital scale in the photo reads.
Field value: 2380 g
